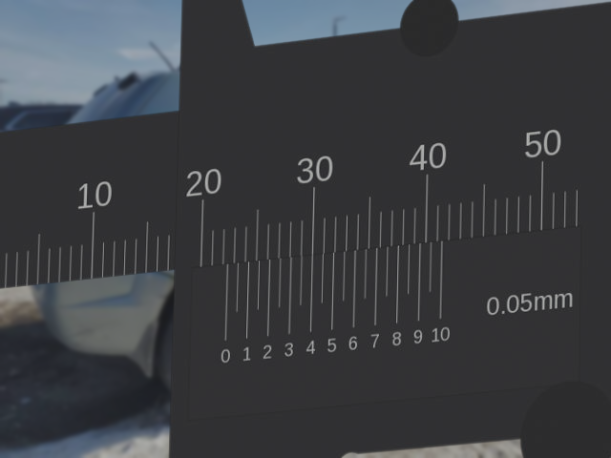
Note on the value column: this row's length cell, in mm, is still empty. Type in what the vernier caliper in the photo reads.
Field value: 22.4 mm
